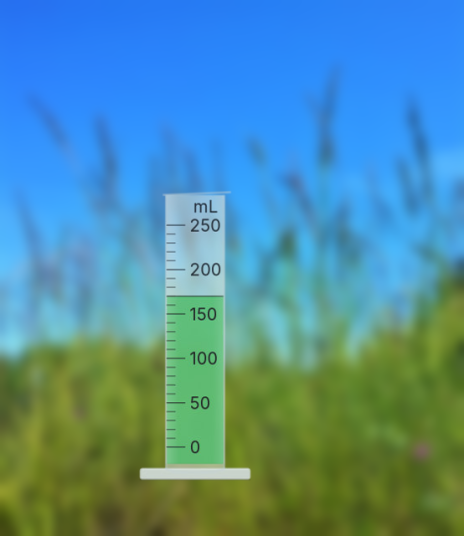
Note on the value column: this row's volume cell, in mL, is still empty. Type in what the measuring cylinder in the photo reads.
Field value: 170 mL
